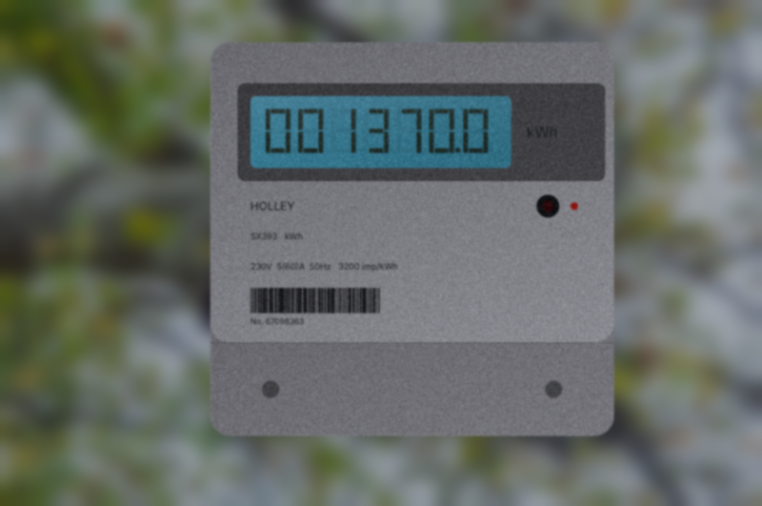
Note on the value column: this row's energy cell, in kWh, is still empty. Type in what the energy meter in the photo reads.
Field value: 1370.0 kWh
